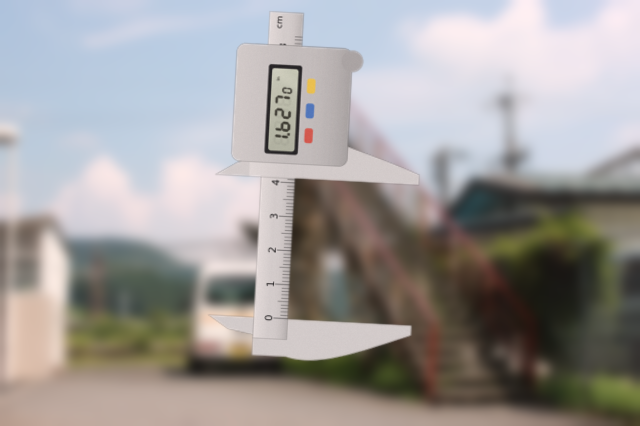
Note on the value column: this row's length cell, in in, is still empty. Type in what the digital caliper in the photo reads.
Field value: 1.6270 in
